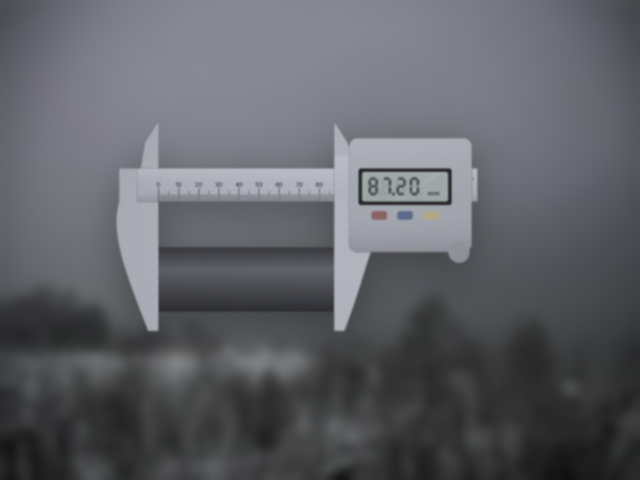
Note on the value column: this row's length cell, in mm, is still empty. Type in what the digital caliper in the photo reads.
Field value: 87.20 mm
